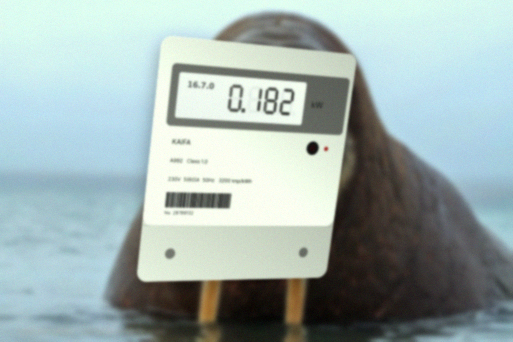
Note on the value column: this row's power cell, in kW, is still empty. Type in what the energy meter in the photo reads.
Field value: 0.182 kW
